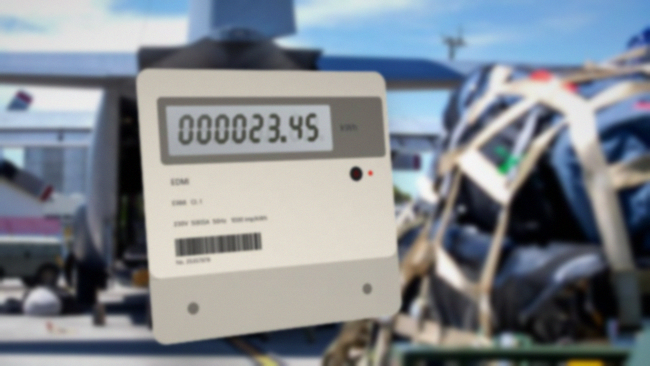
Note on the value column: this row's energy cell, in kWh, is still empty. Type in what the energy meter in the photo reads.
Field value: 23.45 kWh
